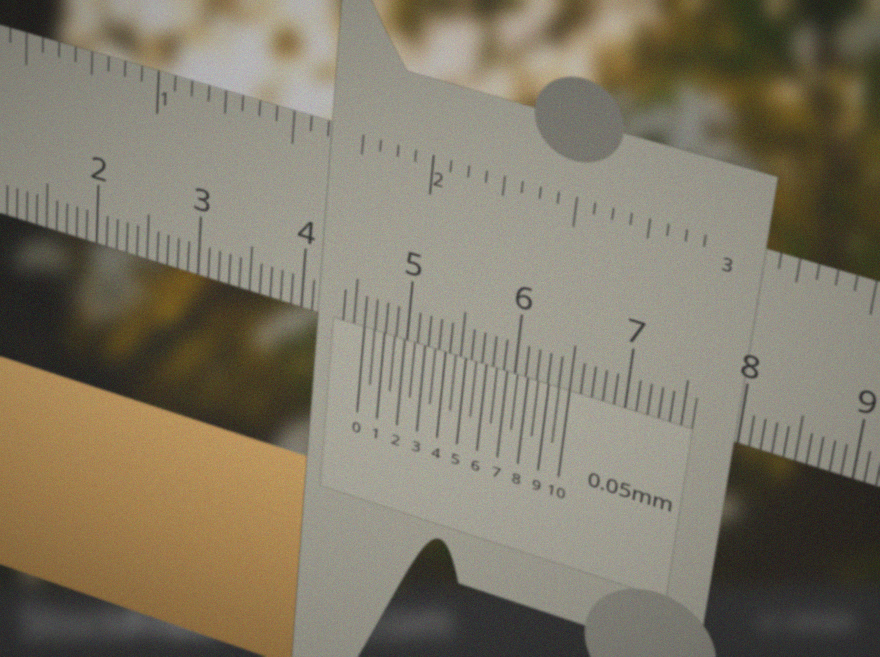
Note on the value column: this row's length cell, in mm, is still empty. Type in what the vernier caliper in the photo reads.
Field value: 46.0 mm
